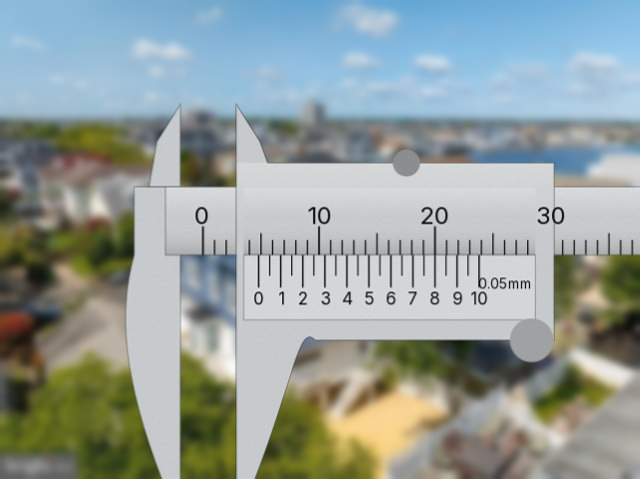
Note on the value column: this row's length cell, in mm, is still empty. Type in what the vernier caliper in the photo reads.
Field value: 4.8 mm
